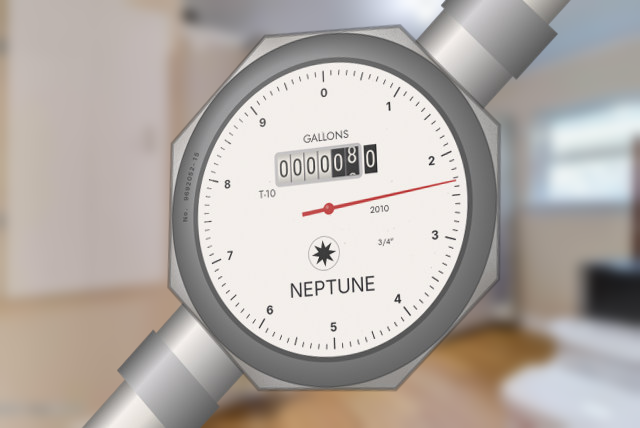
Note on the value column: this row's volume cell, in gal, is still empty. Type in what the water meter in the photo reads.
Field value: 82.3 gal
